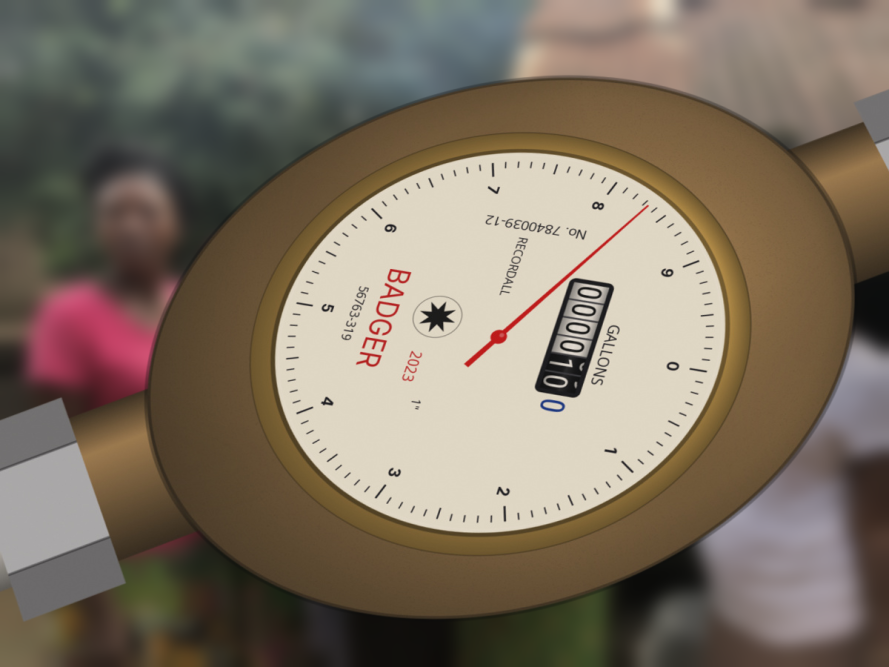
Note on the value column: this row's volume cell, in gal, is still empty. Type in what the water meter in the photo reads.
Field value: 98.3 gal
